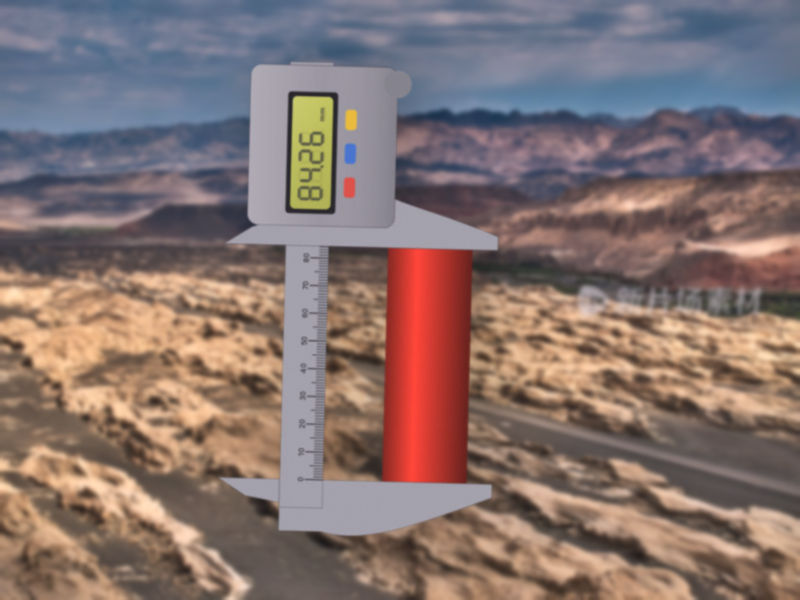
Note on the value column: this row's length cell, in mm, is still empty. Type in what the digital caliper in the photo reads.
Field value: 84.26 mm
